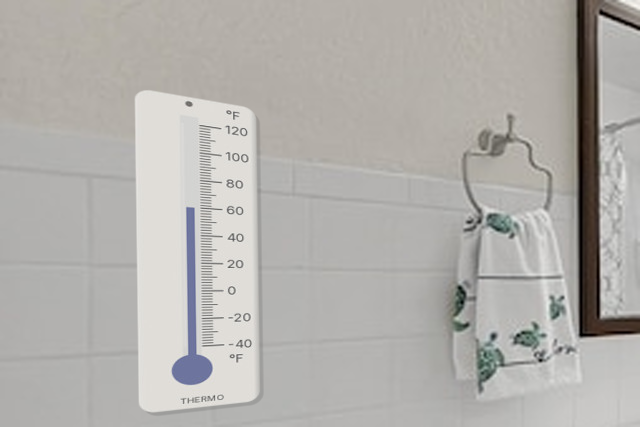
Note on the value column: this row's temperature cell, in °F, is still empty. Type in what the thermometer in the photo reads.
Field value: 60 °F
